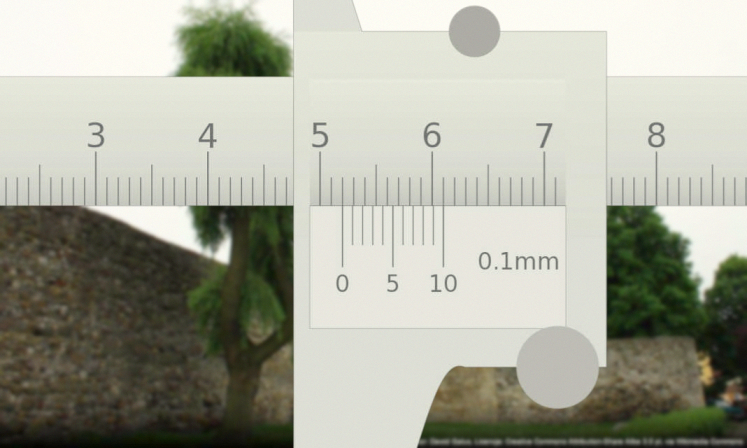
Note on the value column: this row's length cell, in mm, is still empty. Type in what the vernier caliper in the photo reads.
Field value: 52.0 mm
